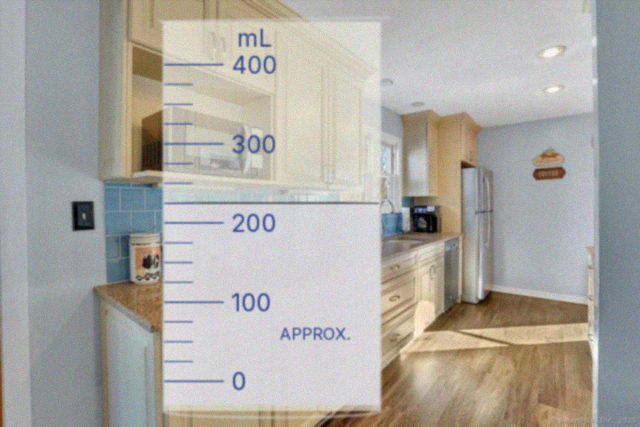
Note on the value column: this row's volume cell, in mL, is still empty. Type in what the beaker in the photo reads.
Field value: 225 mL
